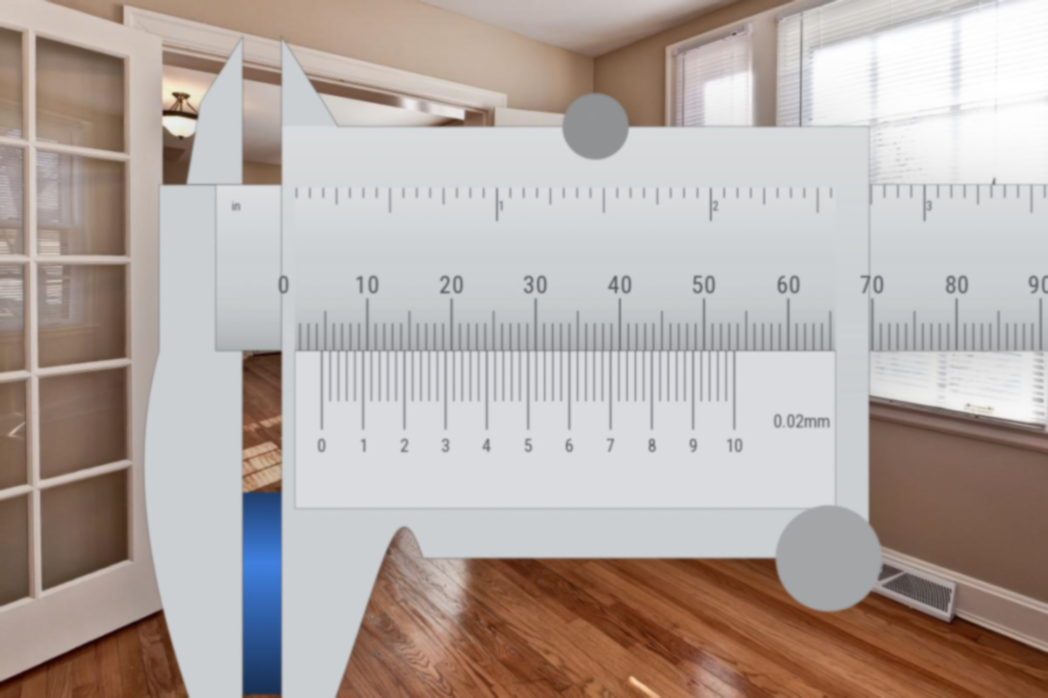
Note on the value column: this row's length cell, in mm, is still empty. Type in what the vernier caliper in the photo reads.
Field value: 4.6 mm
